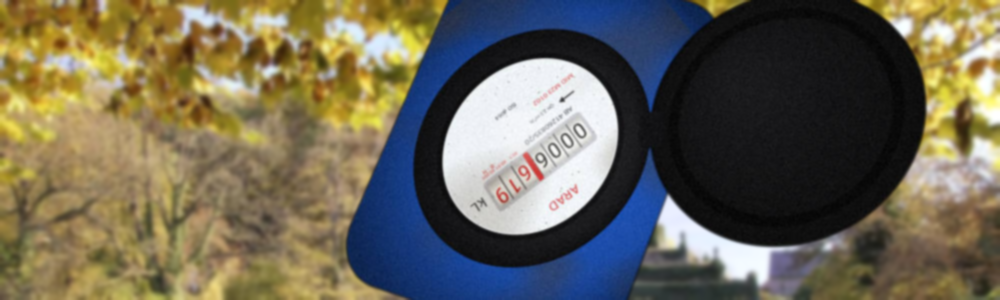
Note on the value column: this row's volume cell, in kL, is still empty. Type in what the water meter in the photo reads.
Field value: 6.619 kL
